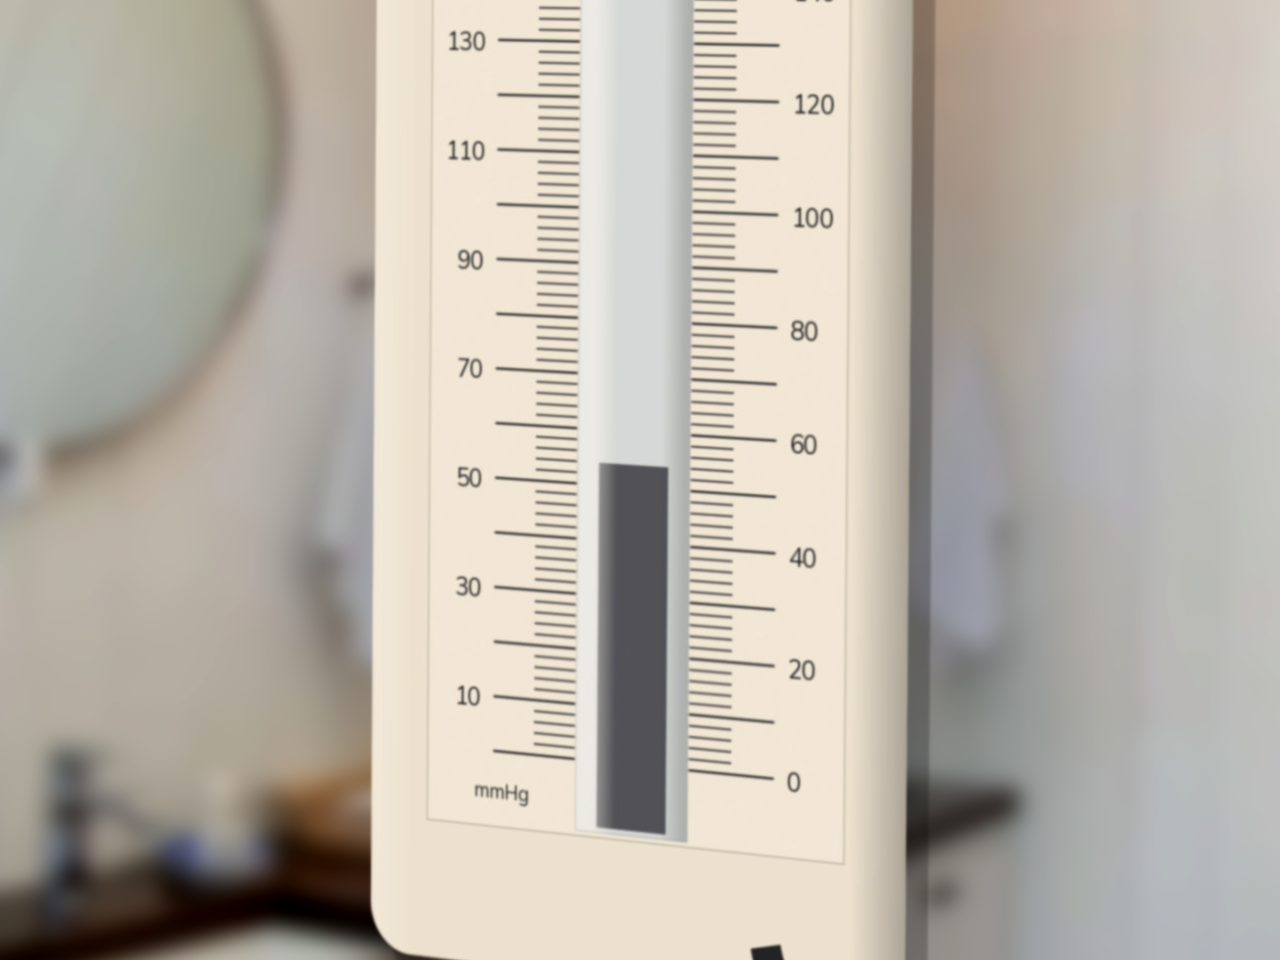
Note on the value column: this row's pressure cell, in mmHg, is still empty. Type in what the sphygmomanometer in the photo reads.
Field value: 54 mmHg
